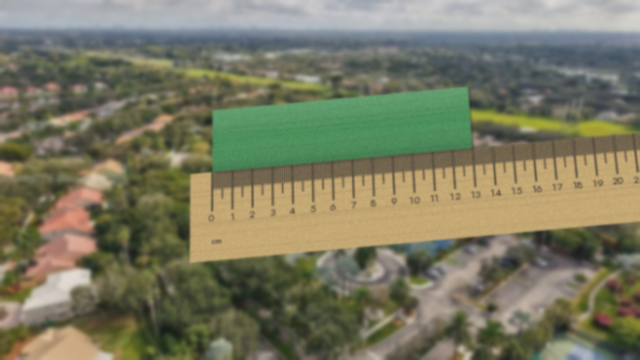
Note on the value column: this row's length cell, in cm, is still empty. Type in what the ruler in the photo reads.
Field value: 13 cm
